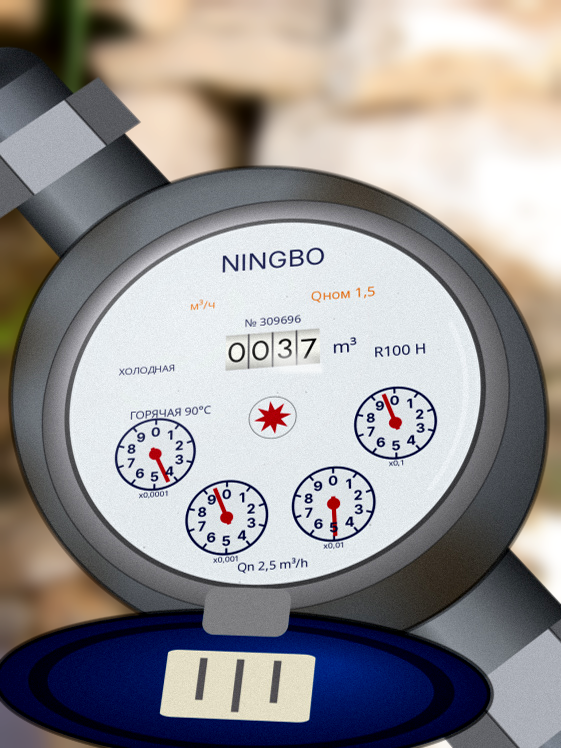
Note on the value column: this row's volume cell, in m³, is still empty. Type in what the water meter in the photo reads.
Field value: 36.9494 m³
